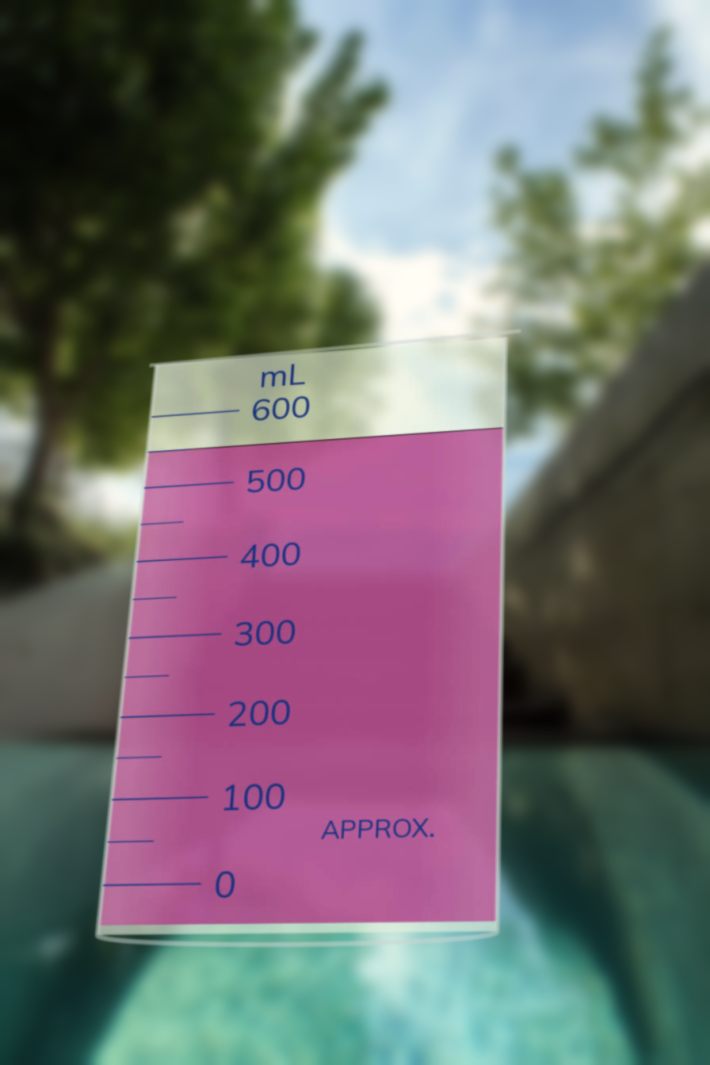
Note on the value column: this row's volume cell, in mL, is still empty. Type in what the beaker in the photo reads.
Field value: 550 mL
